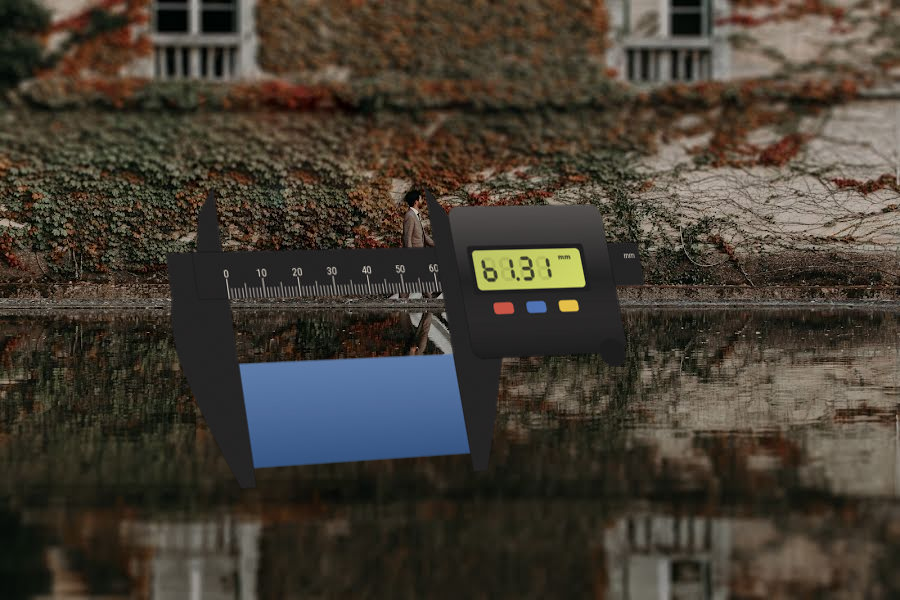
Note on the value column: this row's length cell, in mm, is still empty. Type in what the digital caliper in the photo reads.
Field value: 61.31 mm
